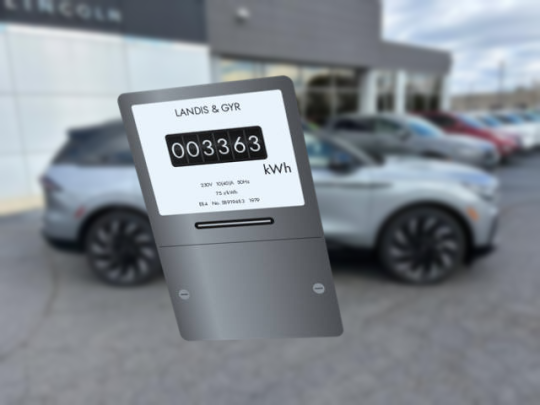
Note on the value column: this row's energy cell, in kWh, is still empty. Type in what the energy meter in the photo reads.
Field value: 3363 kWh
